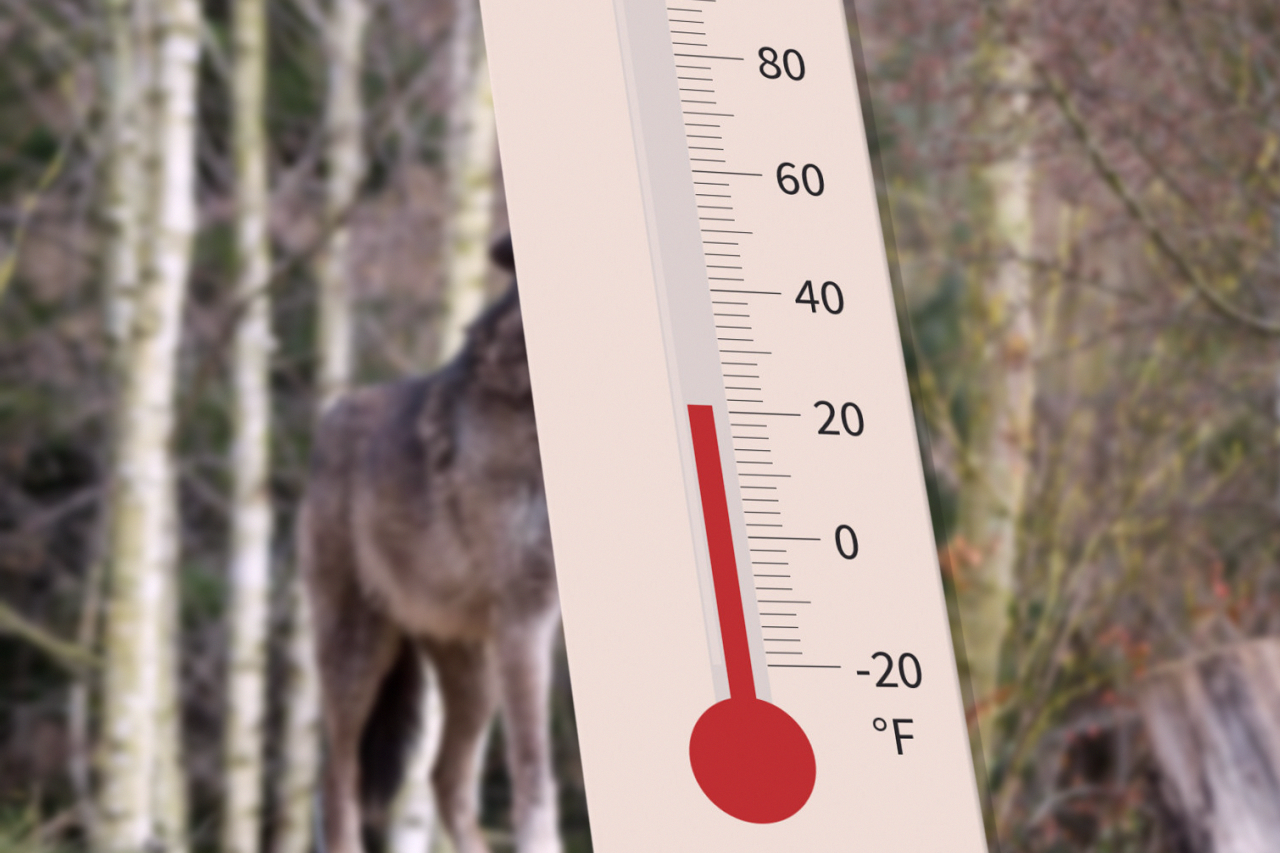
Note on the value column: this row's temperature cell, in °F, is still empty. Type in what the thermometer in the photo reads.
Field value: 21 °F
